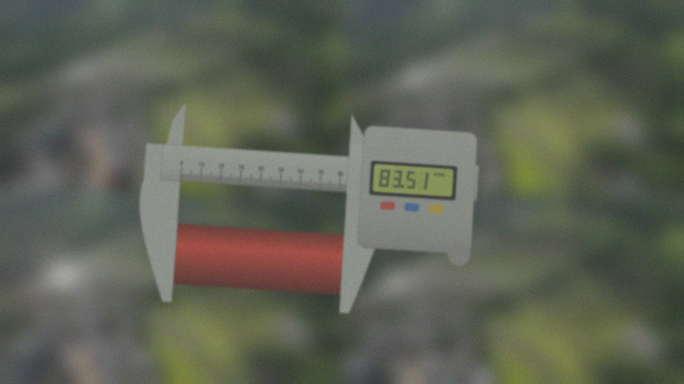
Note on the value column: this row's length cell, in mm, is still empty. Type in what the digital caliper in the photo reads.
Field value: 83.51 mm
